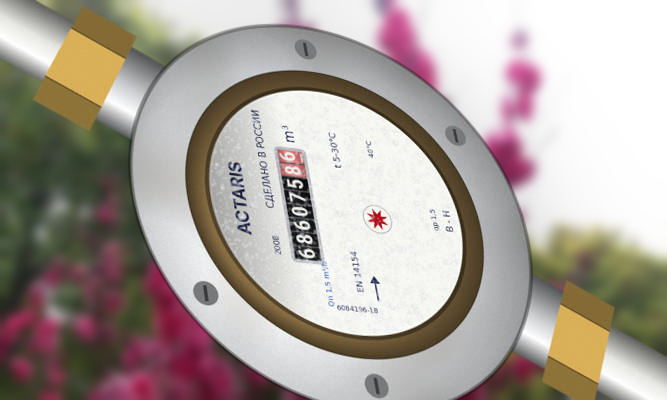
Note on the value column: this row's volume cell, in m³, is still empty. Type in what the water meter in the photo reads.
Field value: 686075.86 m³
